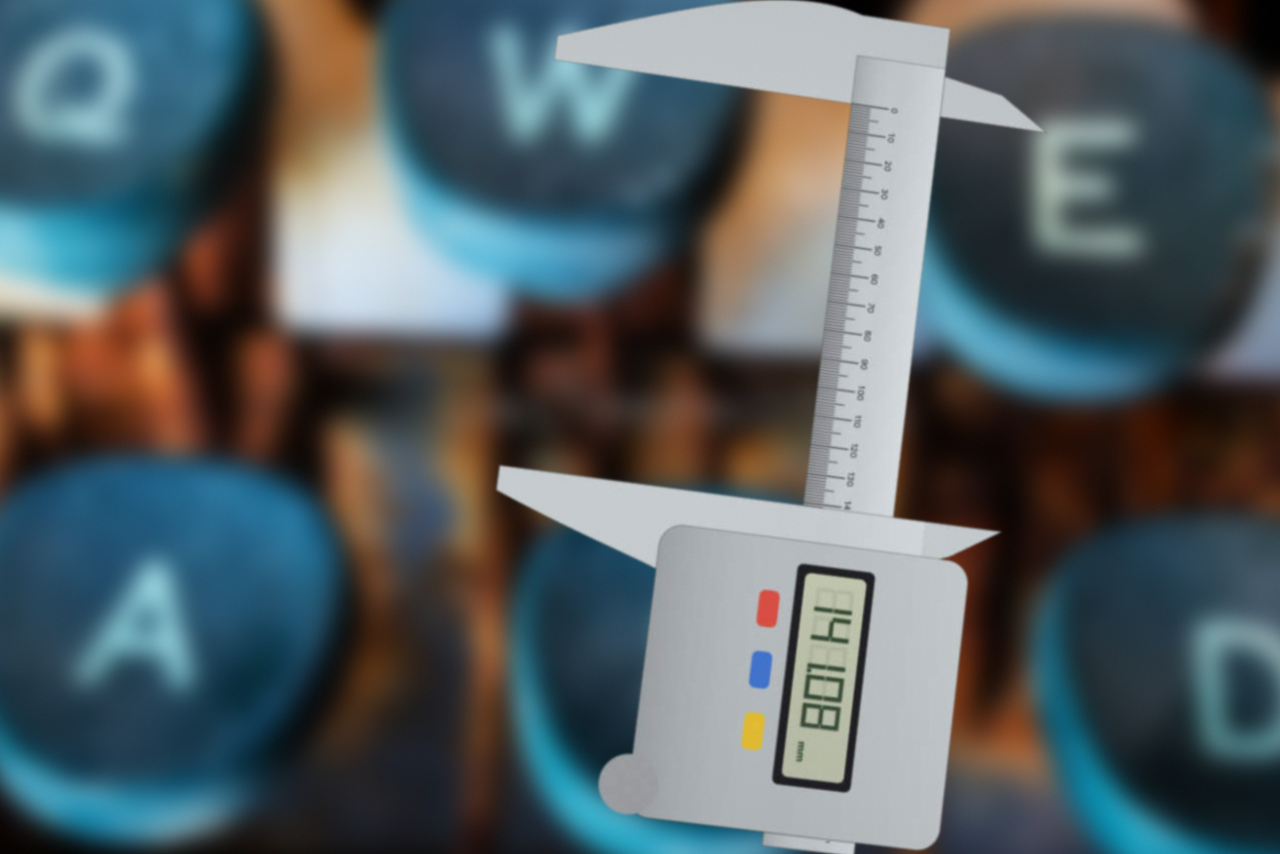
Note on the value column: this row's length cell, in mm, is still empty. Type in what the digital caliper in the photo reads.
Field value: 141.08 mm
